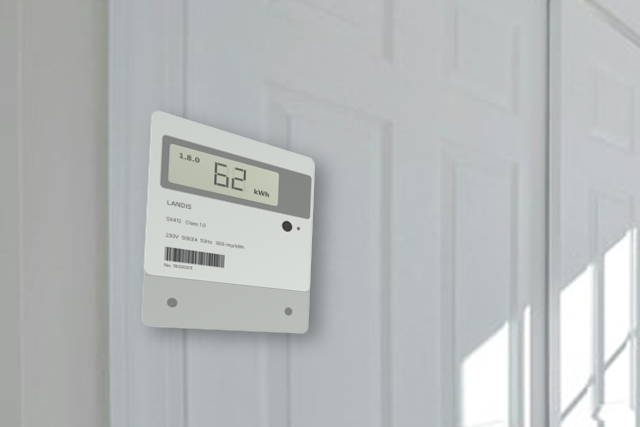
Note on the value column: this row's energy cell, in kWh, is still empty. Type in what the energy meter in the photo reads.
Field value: 62 kWh
